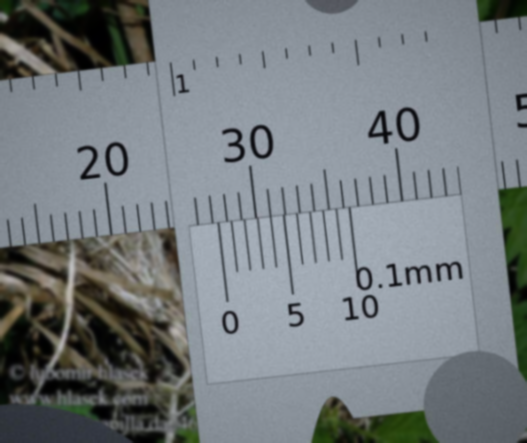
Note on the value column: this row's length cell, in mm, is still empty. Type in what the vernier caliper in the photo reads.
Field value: 27.4 mm
